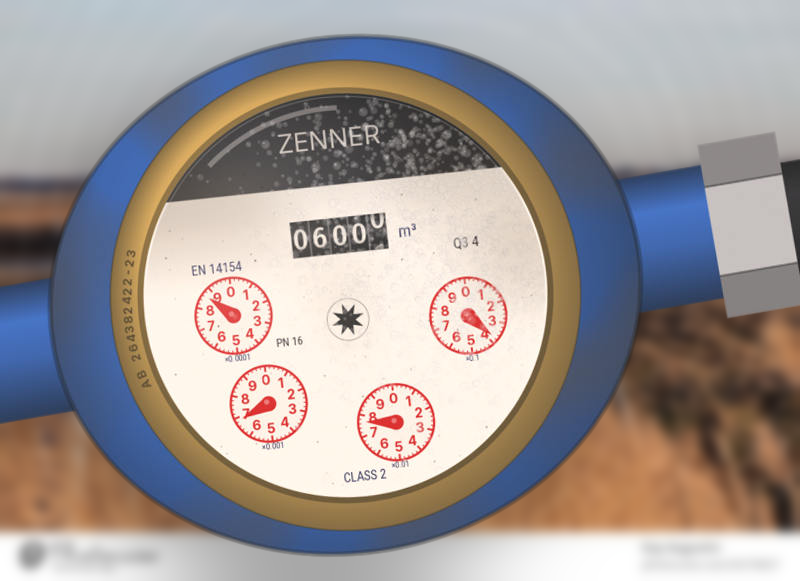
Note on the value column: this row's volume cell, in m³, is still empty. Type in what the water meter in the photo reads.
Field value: 6000.3768 m³
